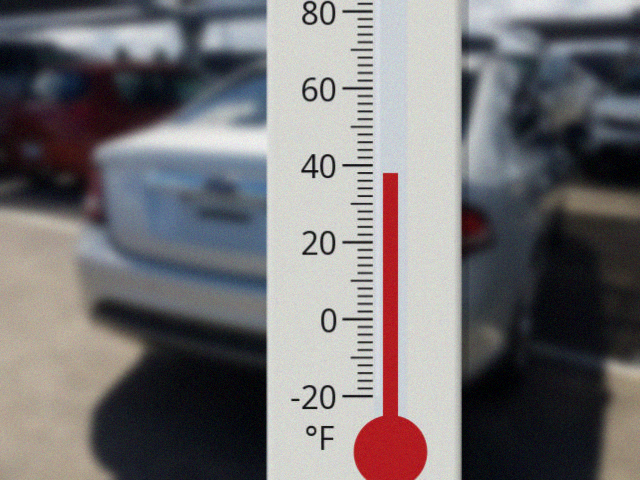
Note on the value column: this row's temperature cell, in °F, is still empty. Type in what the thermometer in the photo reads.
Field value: 38 °F
